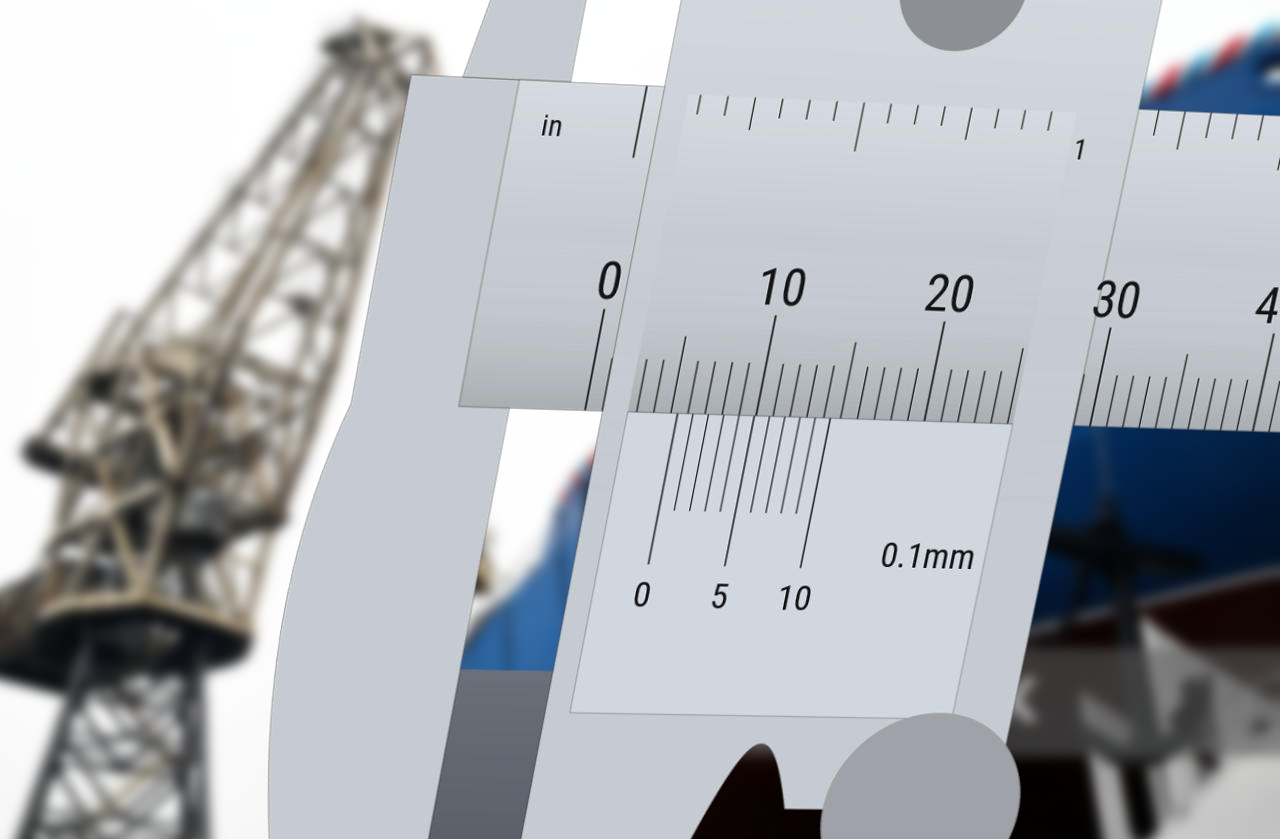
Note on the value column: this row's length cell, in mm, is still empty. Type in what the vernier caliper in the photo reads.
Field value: 5.4 mm
